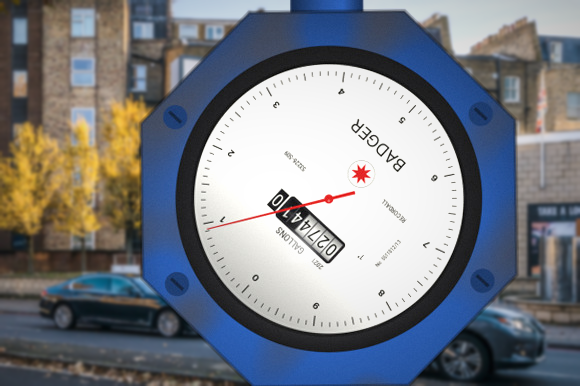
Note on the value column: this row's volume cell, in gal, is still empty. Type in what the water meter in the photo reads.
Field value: 274410.9 gal
